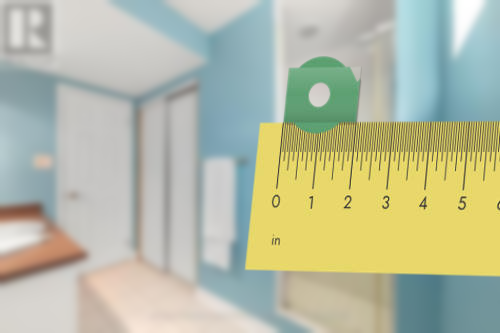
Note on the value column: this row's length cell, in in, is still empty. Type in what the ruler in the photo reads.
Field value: 2 in
